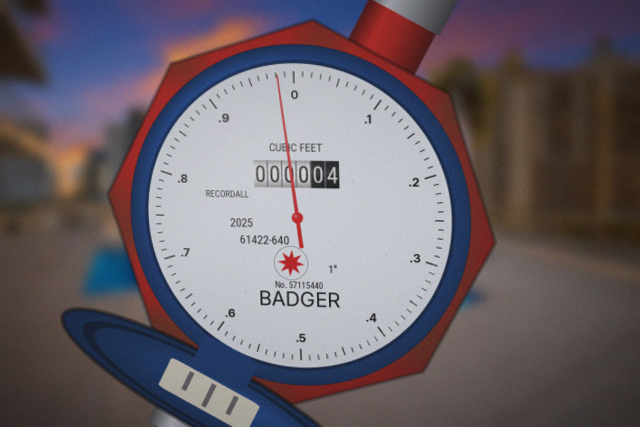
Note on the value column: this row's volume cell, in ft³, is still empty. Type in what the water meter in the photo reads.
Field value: 3.98 ft³
